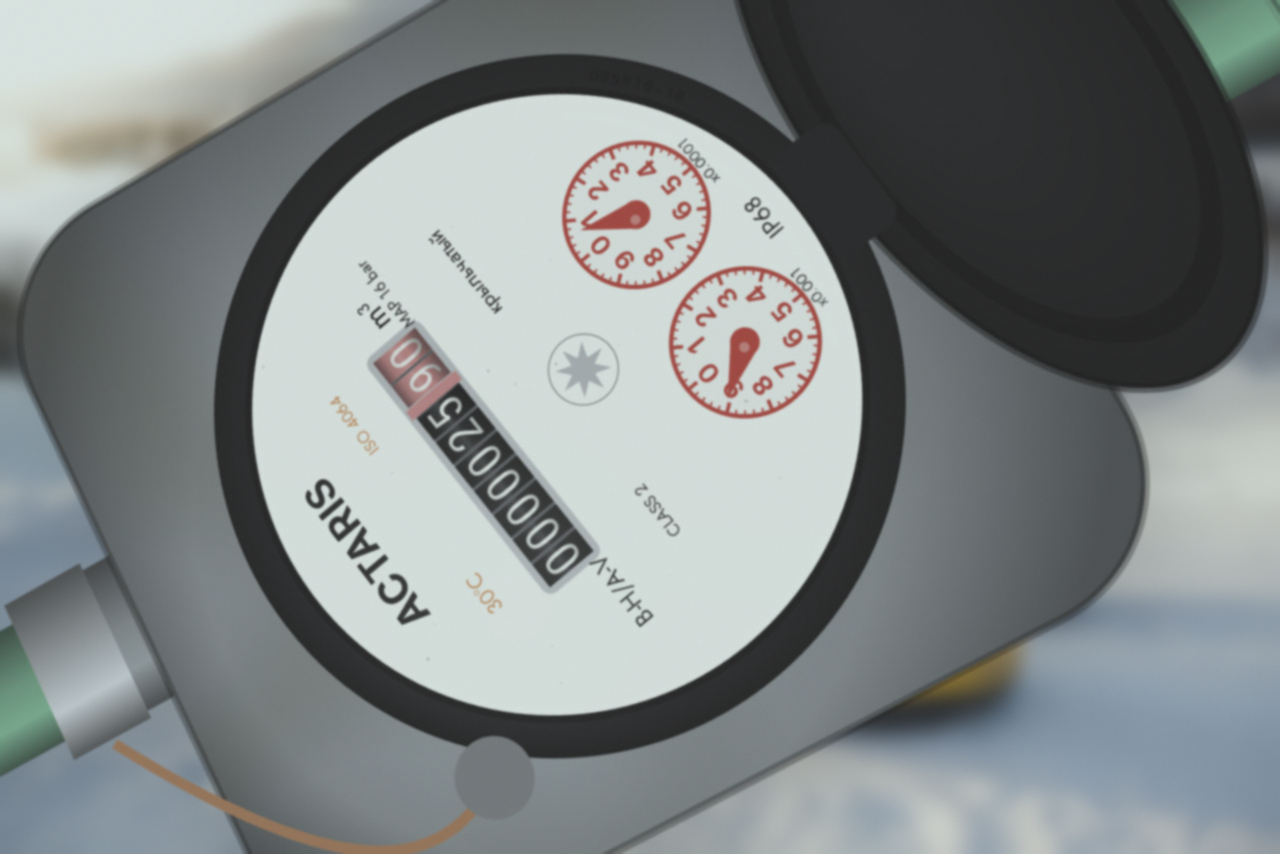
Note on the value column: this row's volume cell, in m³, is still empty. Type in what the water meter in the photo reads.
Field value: 25.8990 m³
